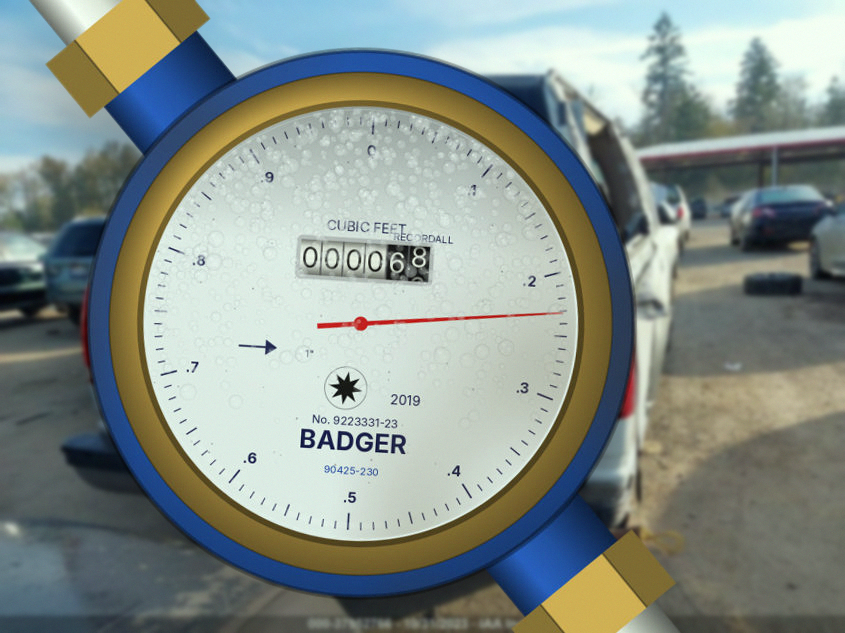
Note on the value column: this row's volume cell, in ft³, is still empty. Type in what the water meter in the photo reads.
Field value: 68.23 ft³
